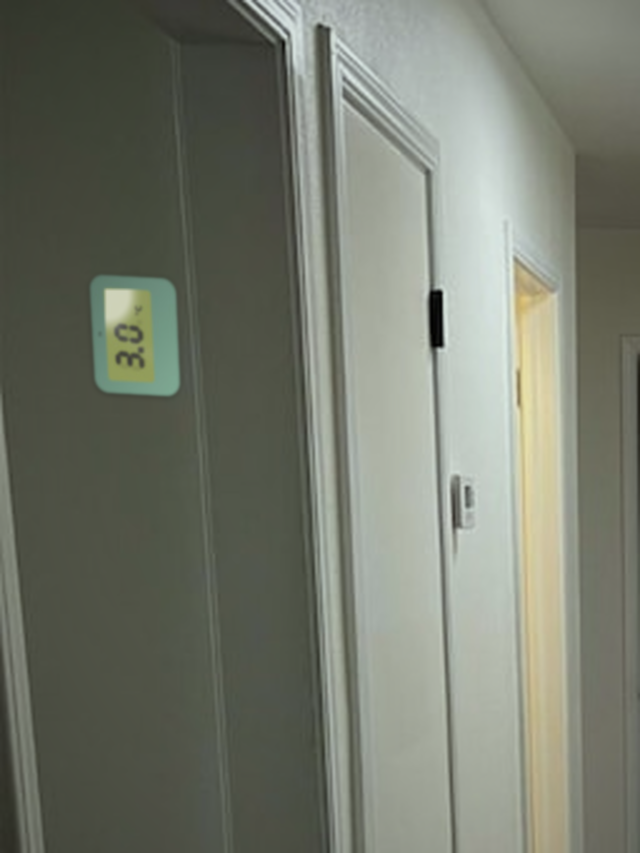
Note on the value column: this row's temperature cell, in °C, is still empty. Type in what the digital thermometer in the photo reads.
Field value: 3.0 °C
